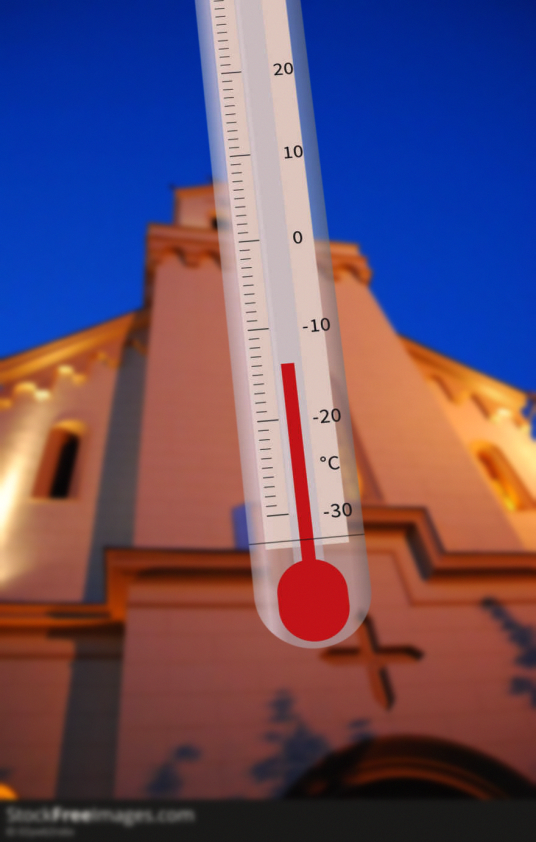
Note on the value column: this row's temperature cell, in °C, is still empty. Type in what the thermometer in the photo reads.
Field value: -14 °C
